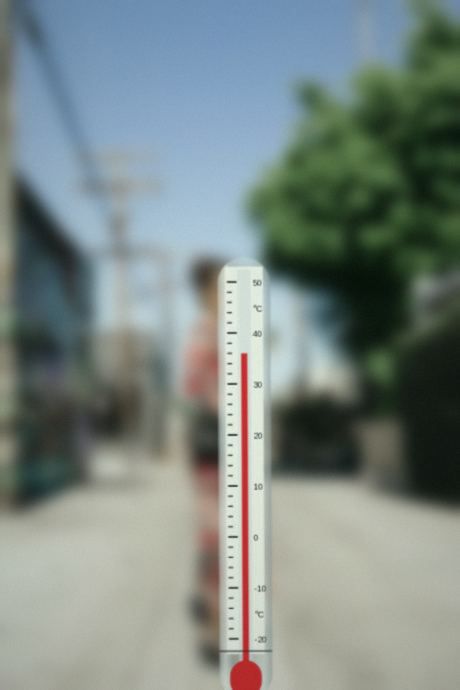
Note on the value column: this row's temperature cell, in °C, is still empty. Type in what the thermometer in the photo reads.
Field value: 36 °C
